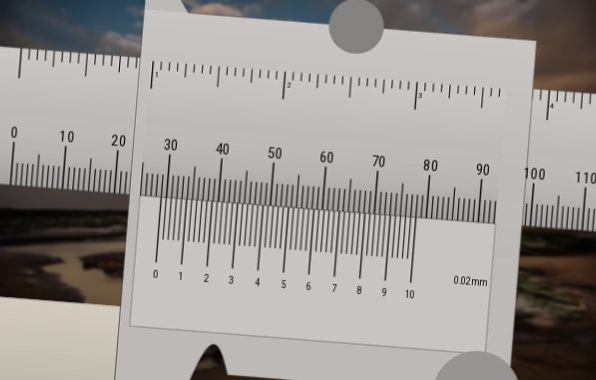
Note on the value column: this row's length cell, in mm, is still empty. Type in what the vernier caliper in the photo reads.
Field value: 29.0 mm
